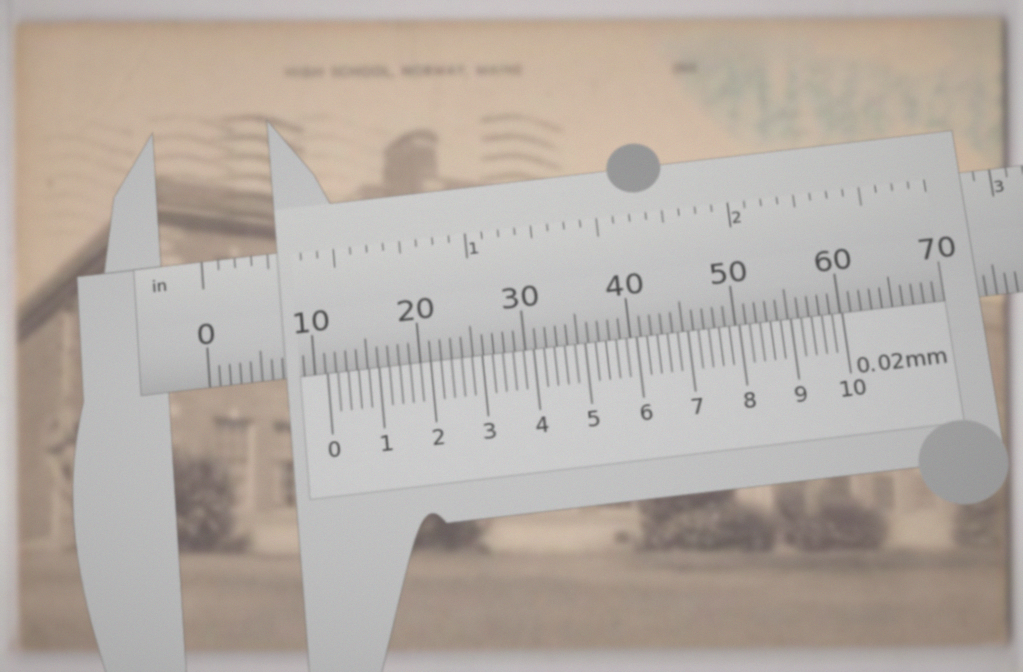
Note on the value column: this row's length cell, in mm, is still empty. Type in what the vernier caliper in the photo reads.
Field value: 11.2 mm
